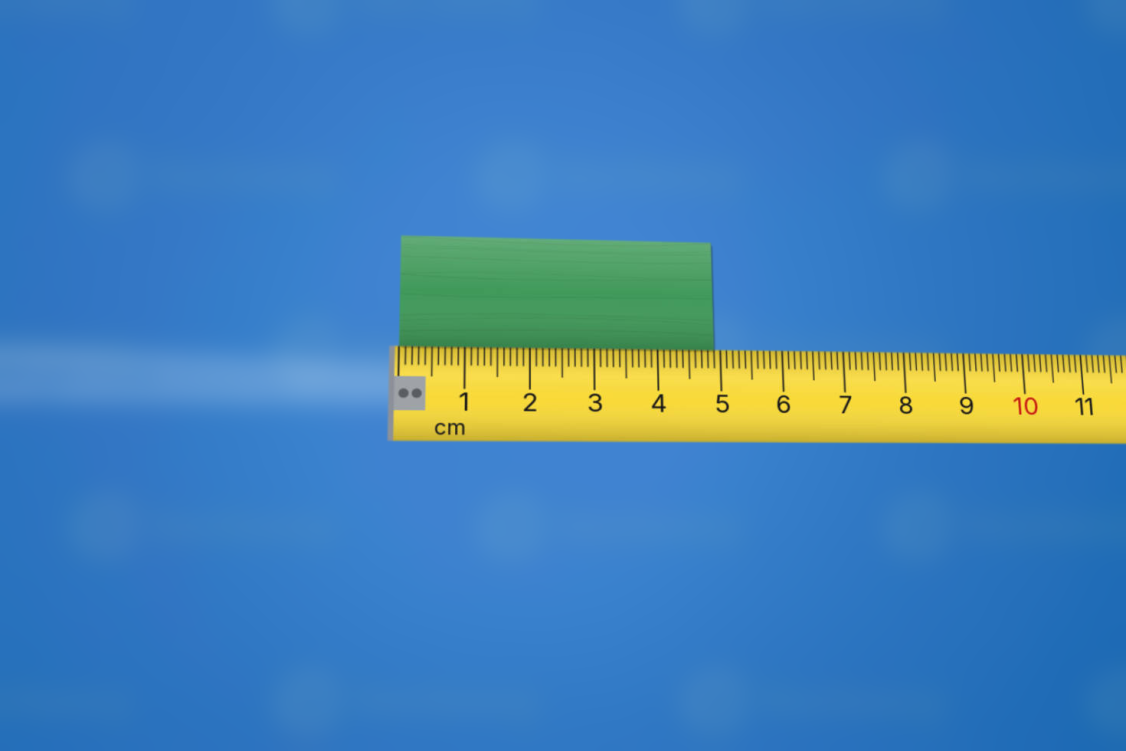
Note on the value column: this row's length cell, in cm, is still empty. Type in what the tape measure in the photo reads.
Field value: 4.9 cm
